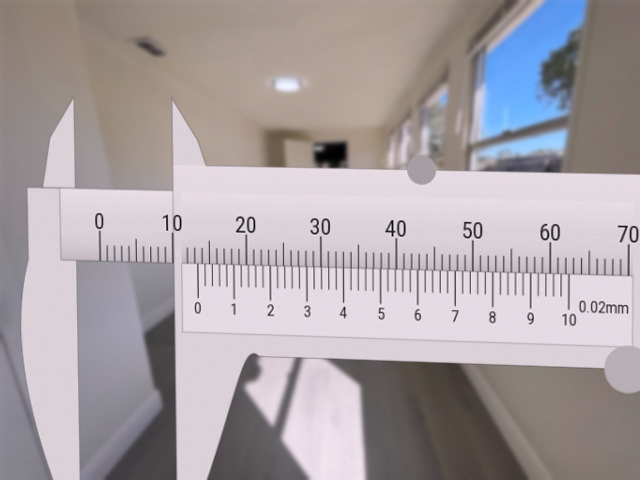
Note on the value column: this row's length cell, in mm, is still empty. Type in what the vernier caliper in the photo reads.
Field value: 13.4 mm
